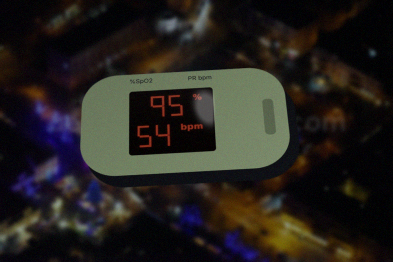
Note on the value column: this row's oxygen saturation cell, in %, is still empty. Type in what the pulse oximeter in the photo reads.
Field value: 95 %
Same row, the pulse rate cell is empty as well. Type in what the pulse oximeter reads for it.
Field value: 54 bpm
